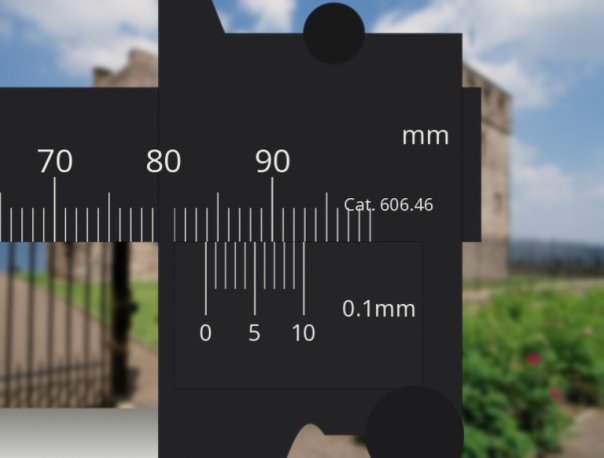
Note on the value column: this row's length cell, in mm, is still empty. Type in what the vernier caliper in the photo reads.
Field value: 83.9 mm
